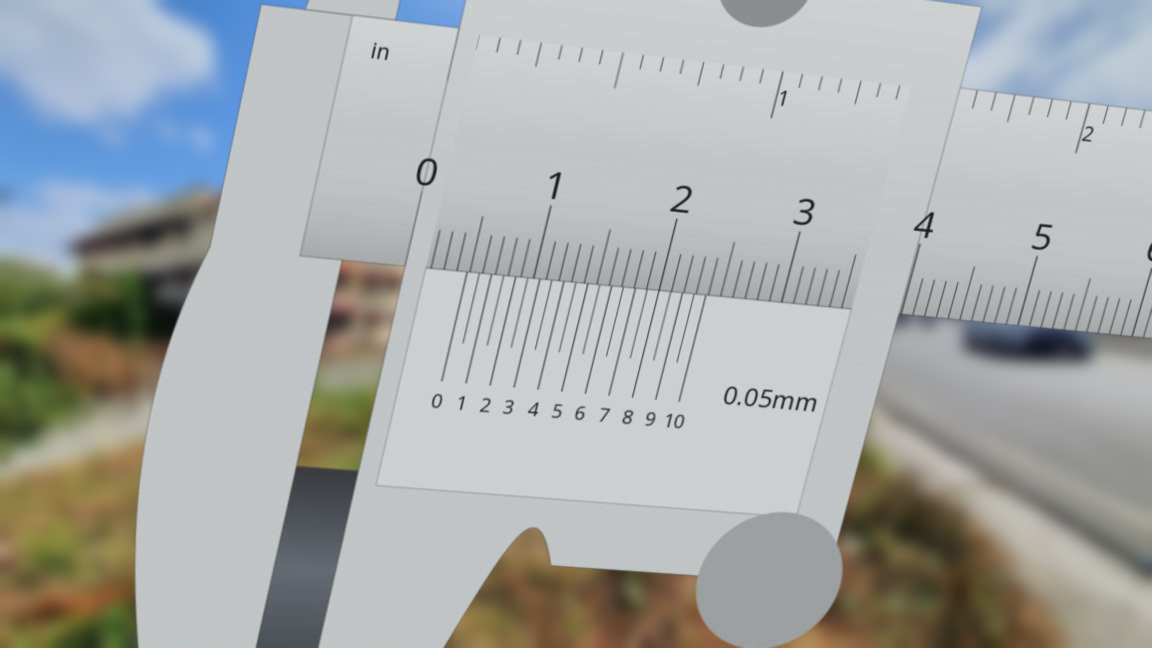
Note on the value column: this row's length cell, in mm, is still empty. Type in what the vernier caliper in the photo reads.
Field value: 4.8 mm
